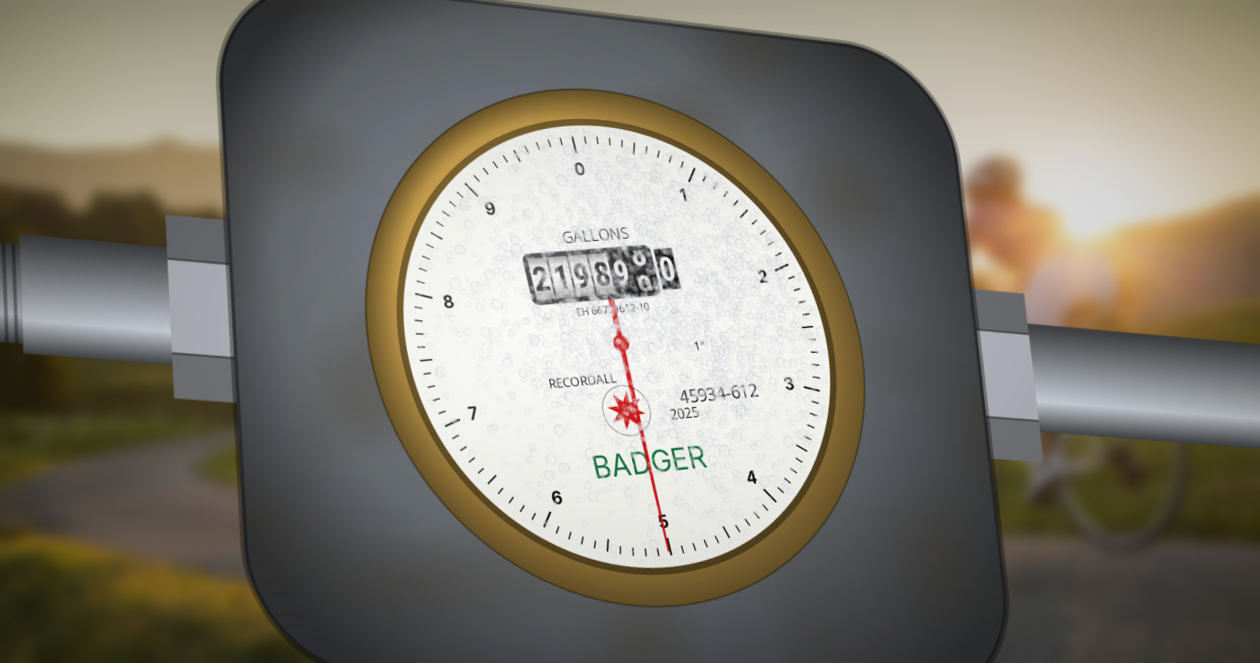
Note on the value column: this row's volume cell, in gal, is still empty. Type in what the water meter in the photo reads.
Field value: 2198985.0 gal
